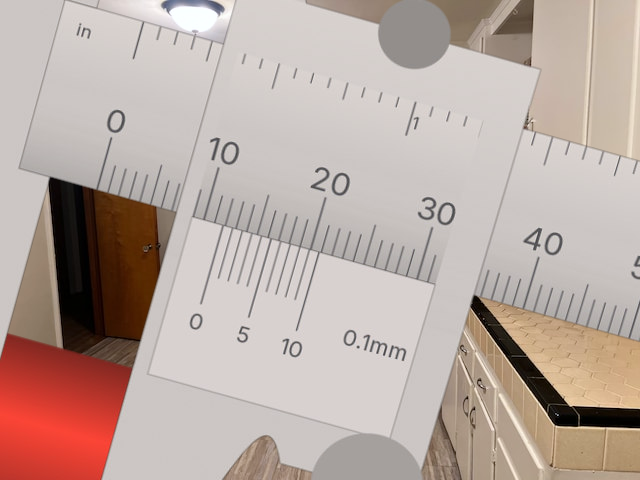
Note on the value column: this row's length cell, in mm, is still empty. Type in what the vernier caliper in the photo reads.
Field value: 11.8 mm
